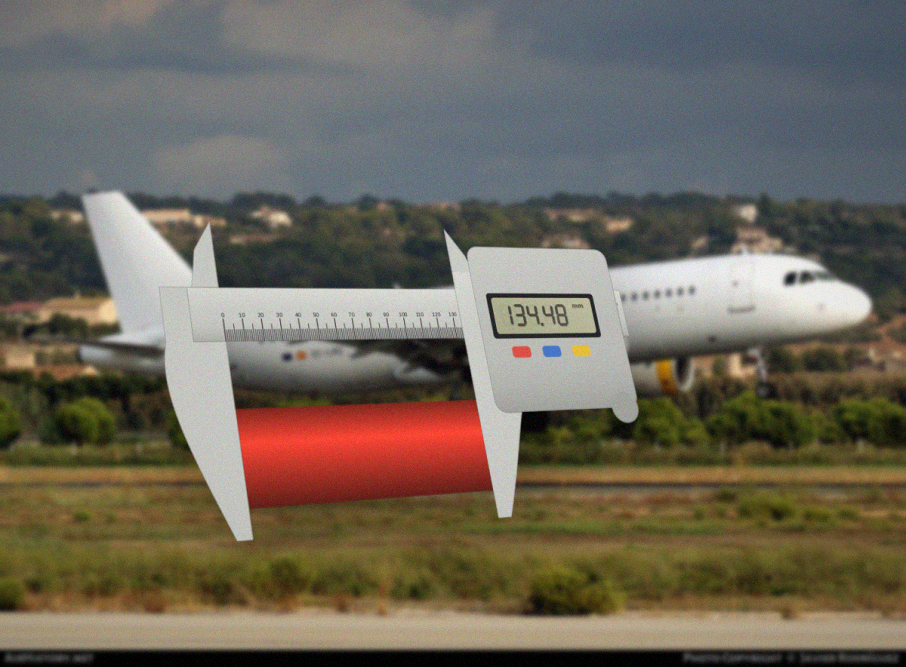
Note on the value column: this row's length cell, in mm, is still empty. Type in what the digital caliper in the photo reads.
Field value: 134.48 mm
